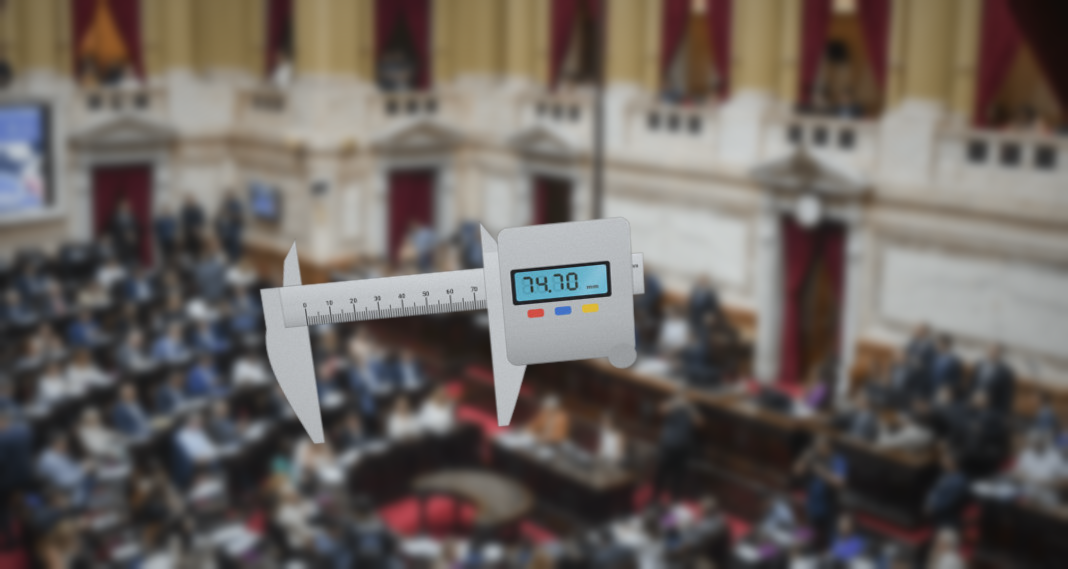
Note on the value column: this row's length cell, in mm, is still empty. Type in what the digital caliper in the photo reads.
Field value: 74.70 mm
